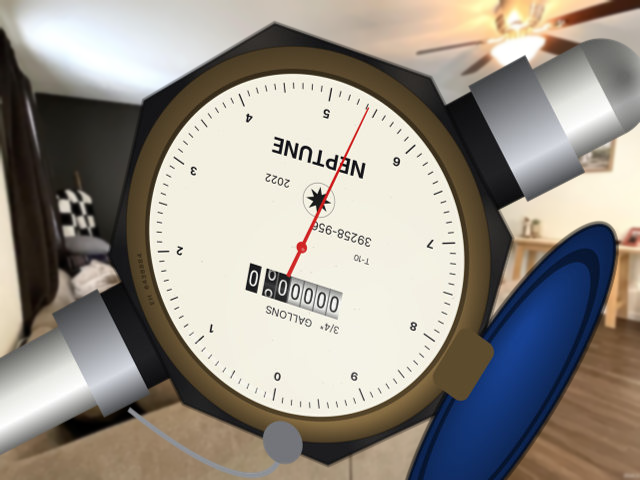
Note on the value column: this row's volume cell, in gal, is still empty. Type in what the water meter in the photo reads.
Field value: 85.4 gal
